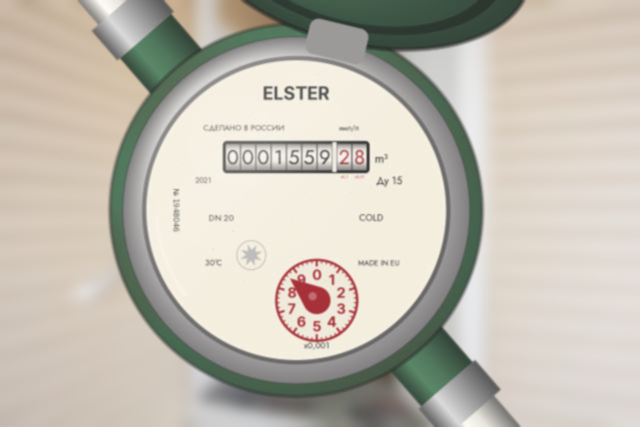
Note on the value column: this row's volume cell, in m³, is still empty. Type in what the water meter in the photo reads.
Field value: 1559.288 m³
